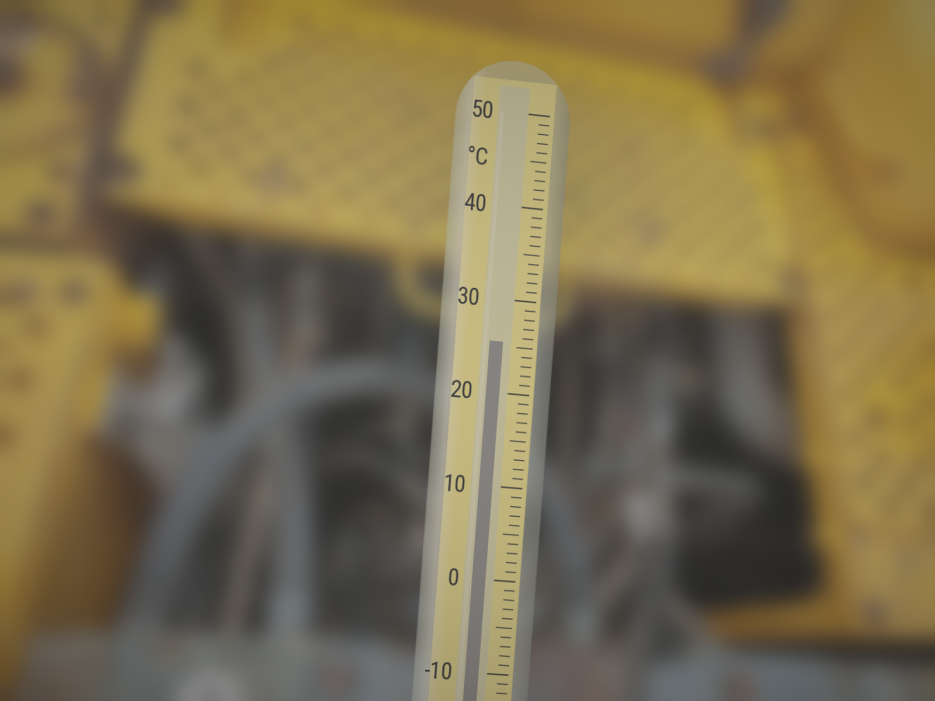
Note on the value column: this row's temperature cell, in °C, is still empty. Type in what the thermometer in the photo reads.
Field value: 25.5 °C
